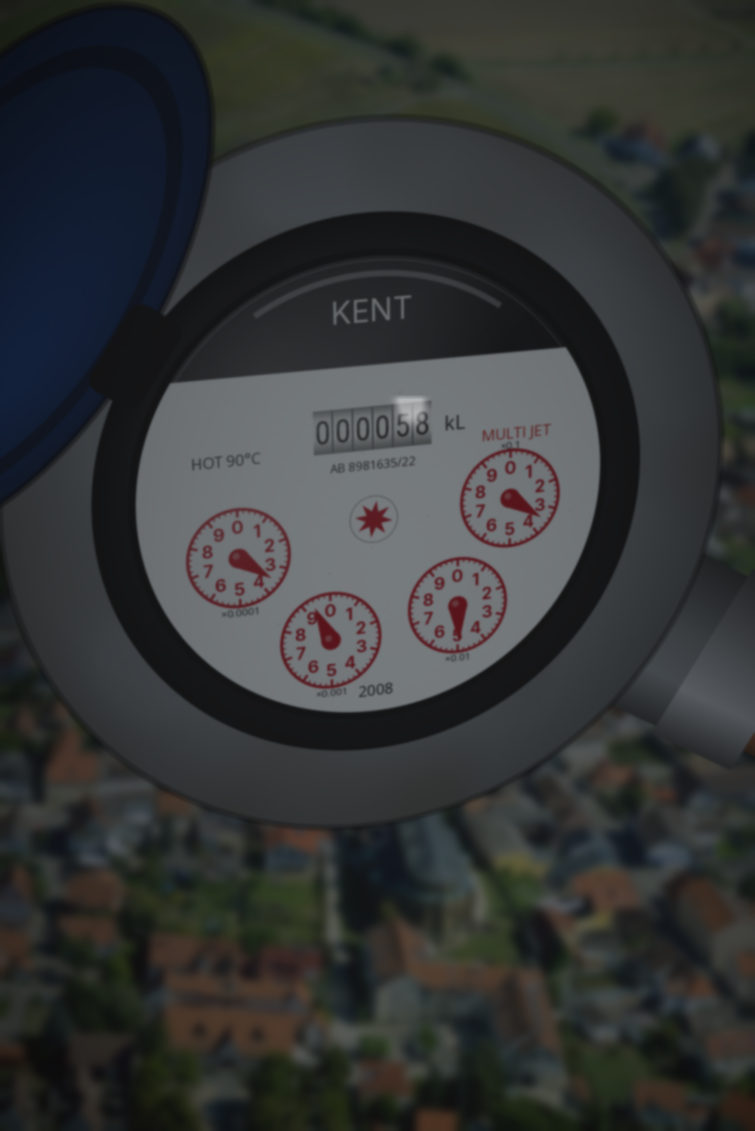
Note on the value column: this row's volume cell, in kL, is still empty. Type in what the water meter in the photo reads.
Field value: 58.3493 kL
